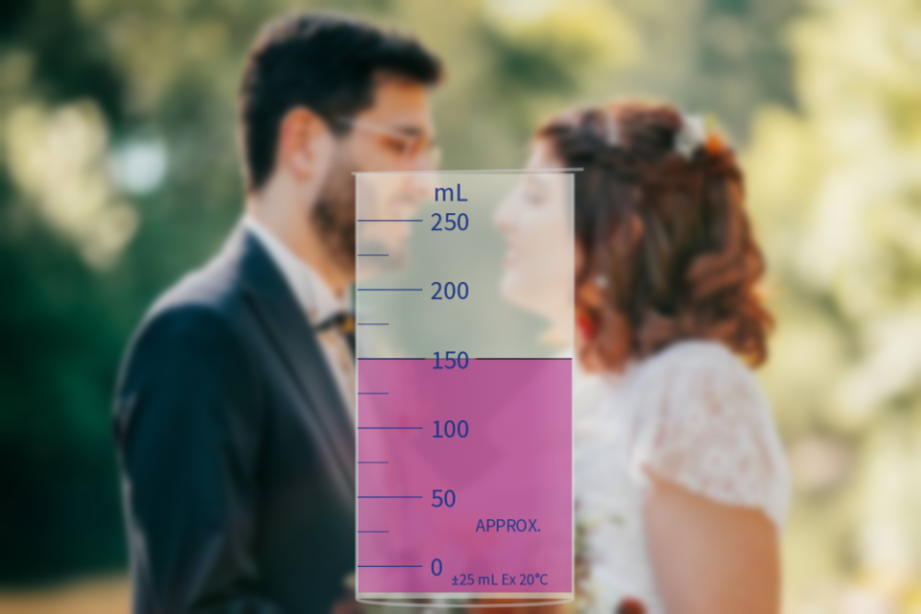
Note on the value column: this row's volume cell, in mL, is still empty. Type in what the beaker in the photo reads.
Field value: 150 mL
